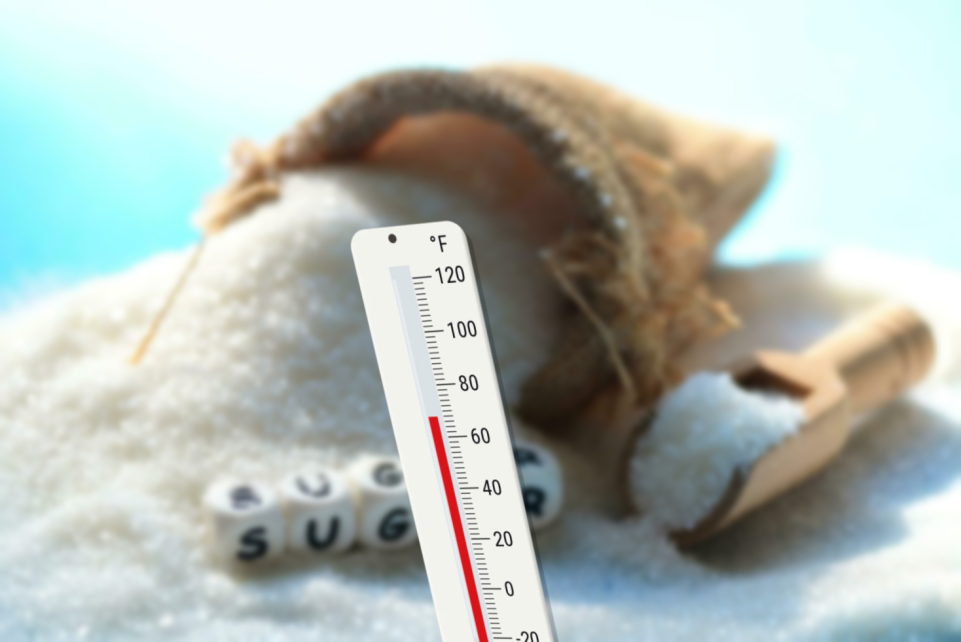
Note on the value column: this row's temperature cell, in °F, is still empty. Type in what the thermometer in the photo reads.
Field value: 68 °F
